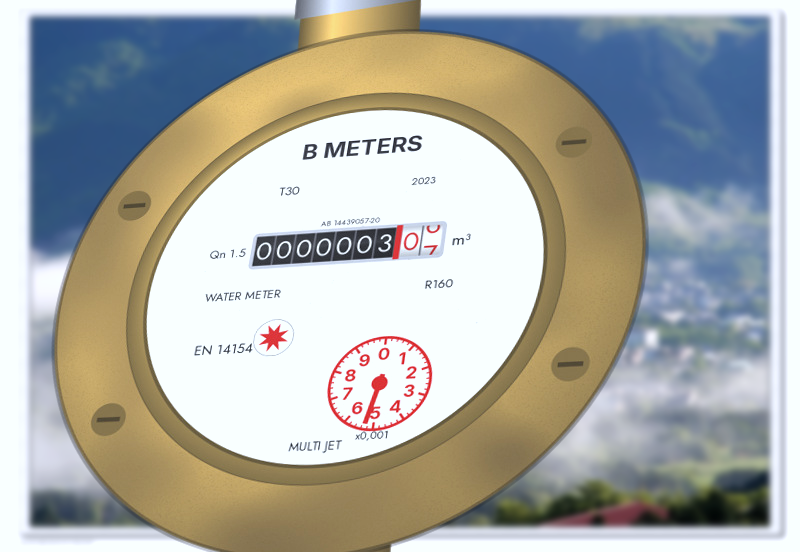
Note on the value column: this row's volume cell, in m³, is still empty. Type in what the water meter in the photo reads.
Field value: 3.065 m³
